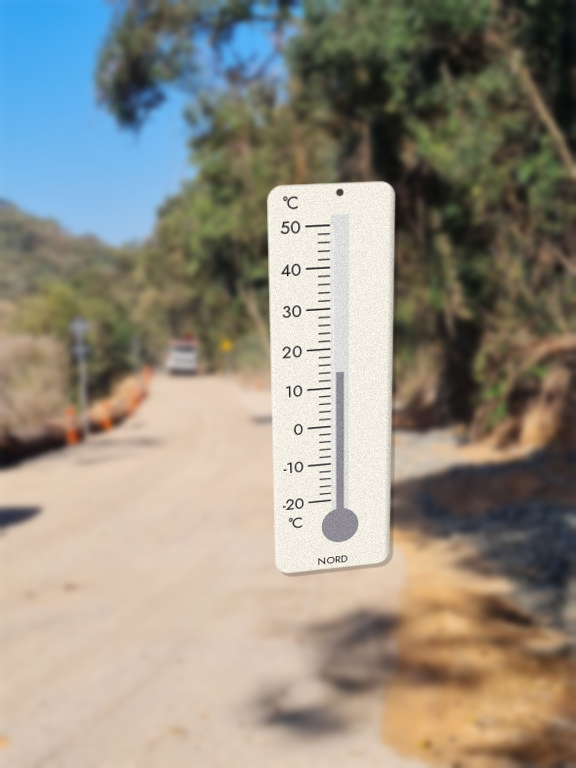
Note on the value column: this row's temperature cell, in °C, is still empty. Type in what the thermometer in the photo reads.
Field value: 14 °C
